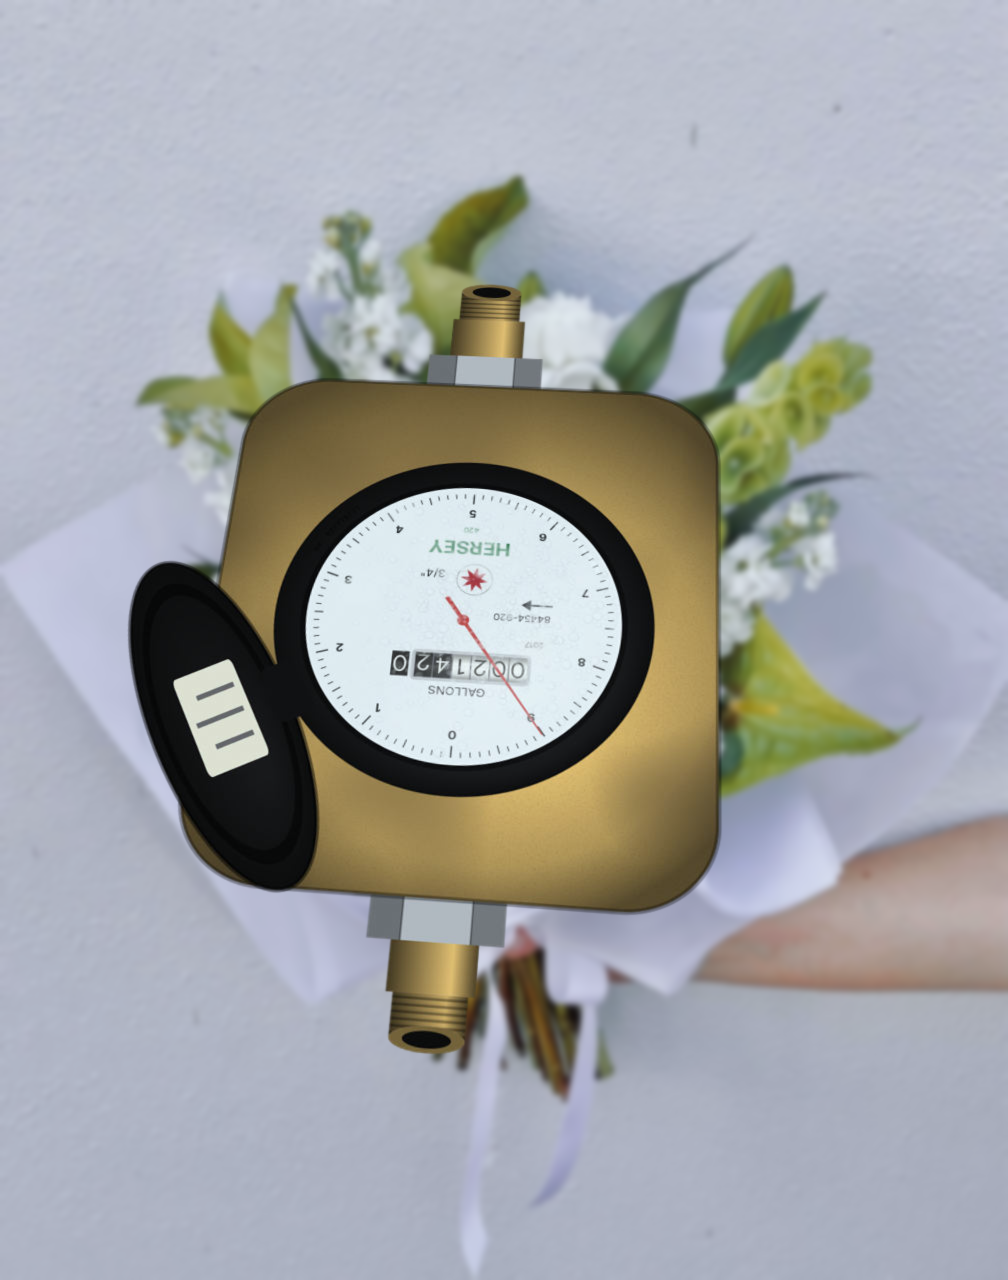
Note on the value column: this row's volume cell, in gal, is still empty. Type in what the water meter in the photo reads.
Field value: 21419.0 gal
